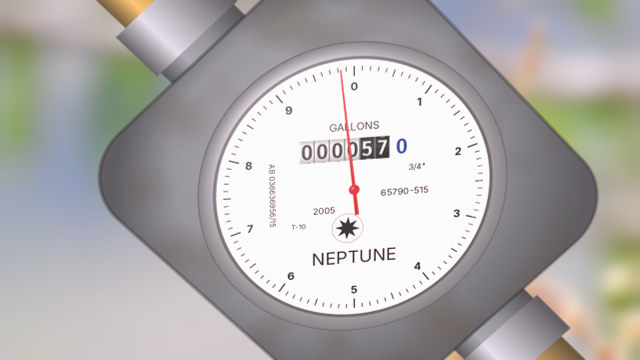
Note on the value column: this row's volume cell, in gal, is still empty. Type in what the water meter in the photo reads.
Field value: 569.8 gal
